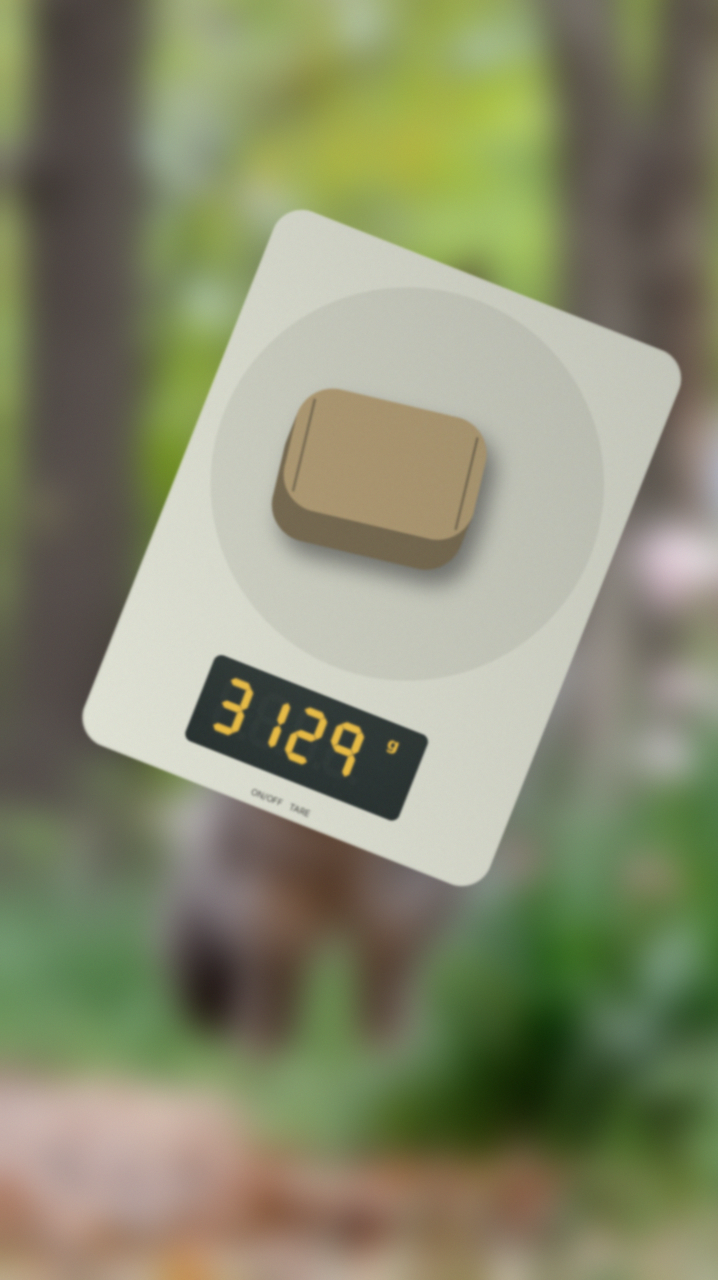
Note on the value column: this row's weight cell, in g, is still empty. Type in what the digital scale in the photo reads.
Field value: 3129 g
